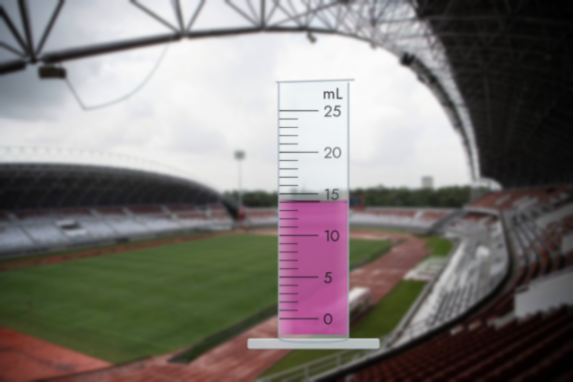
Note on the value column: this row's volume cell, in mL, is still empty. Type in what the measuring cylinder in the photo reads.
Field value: 14 mL
